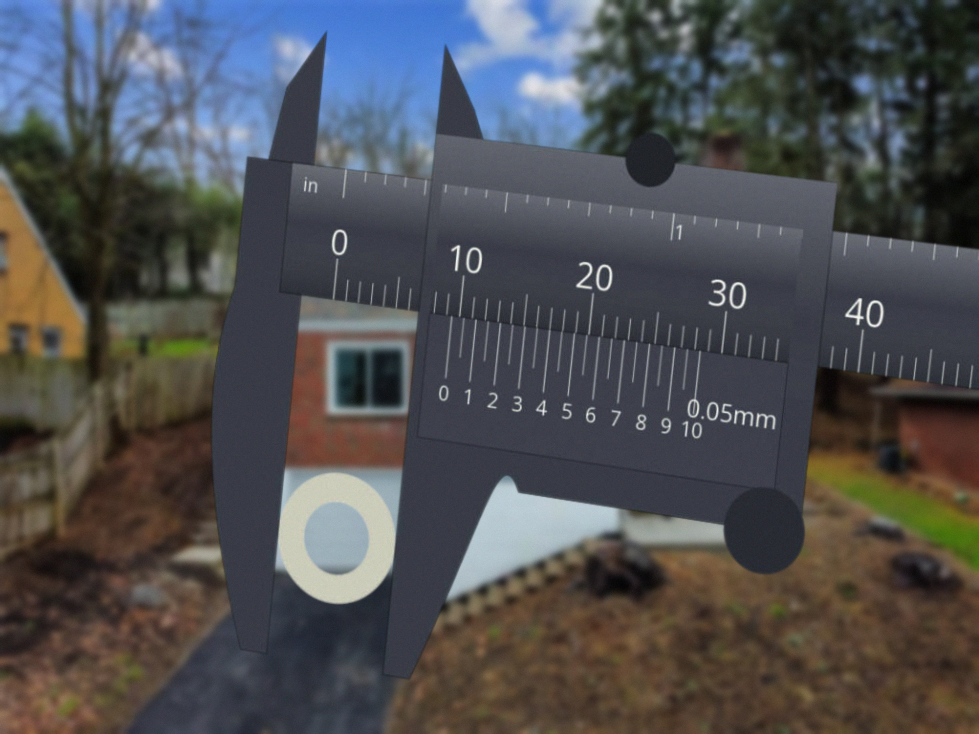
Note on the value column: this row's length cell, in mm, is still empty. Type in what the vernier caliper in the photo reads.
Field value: 9.4 mm
